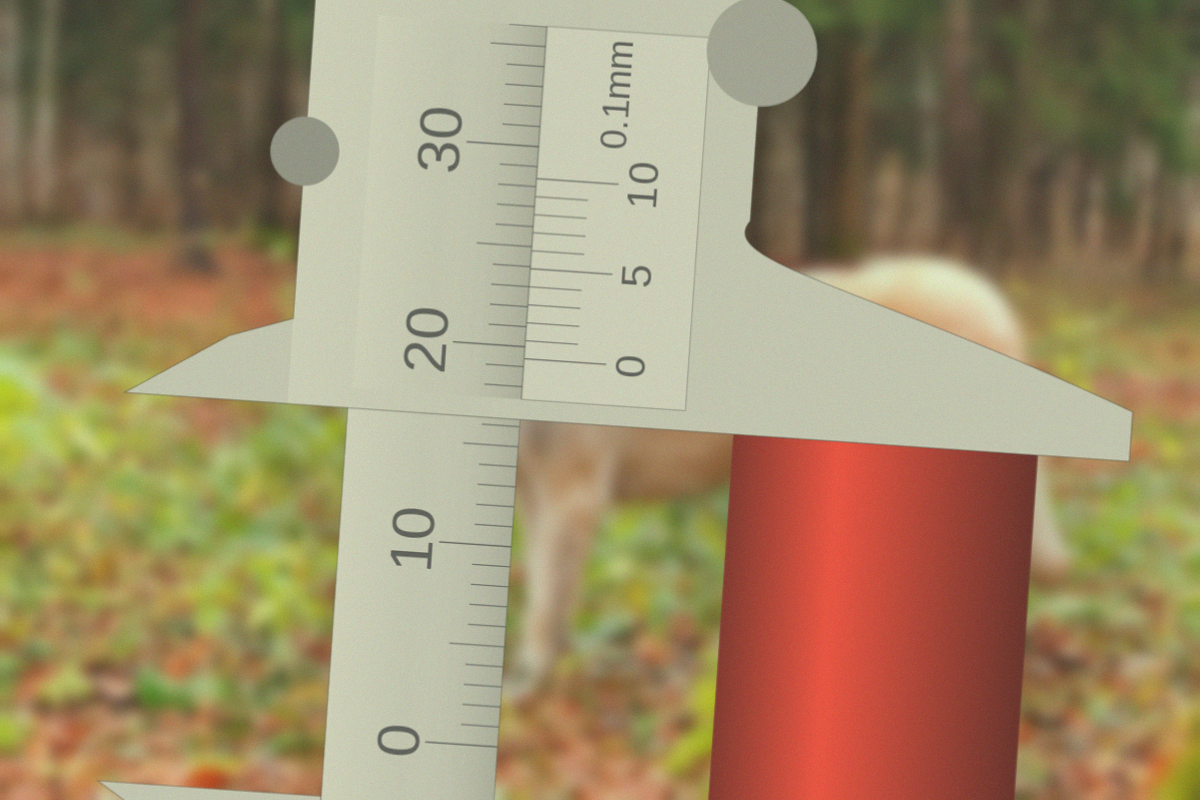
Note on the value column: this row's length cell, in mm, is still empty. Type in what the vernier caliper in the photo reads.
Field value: 19.4 mm
